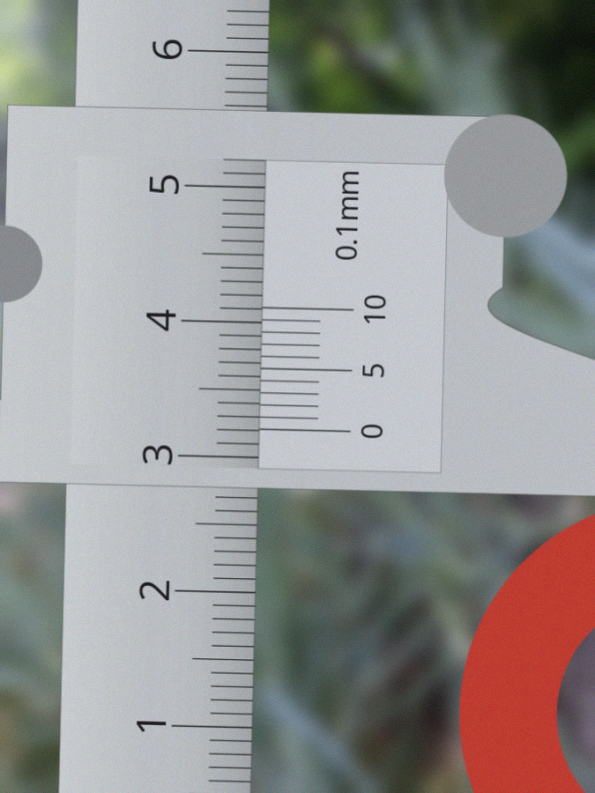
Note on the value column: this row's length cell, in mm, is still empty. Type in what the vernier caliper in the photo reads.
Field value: 32.1 mm
